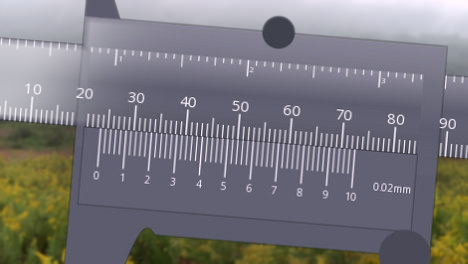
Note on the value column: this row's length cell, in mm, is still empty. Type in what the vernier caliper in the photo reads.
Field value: 23.6 mm
